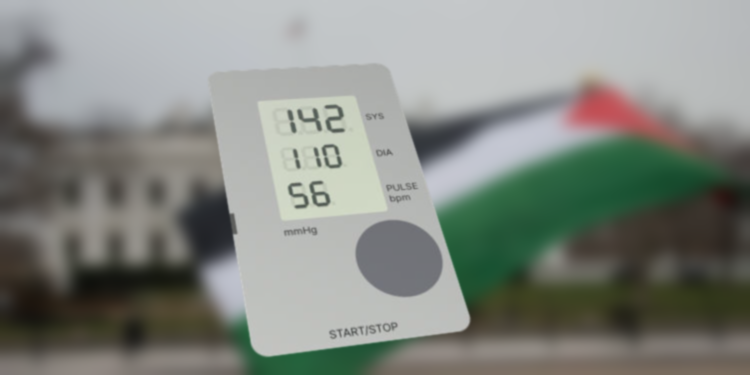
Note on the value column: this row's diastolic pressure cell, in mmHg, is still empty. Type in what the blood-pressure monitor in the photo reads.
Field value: 110 mmHg
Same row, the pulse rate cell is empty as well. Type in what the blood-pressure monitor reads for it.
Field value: 56 bpm
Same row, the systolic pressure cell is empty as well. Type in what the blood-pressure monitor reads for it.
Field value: 142 mmHg
